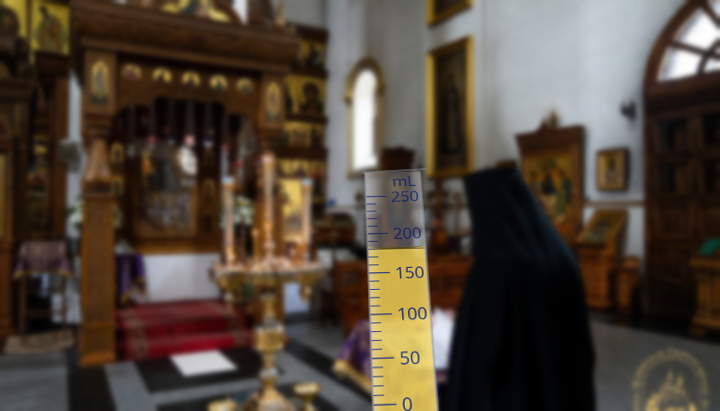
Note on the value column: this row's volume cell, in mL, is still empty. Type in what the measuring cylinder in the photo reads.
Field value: 180 mL
